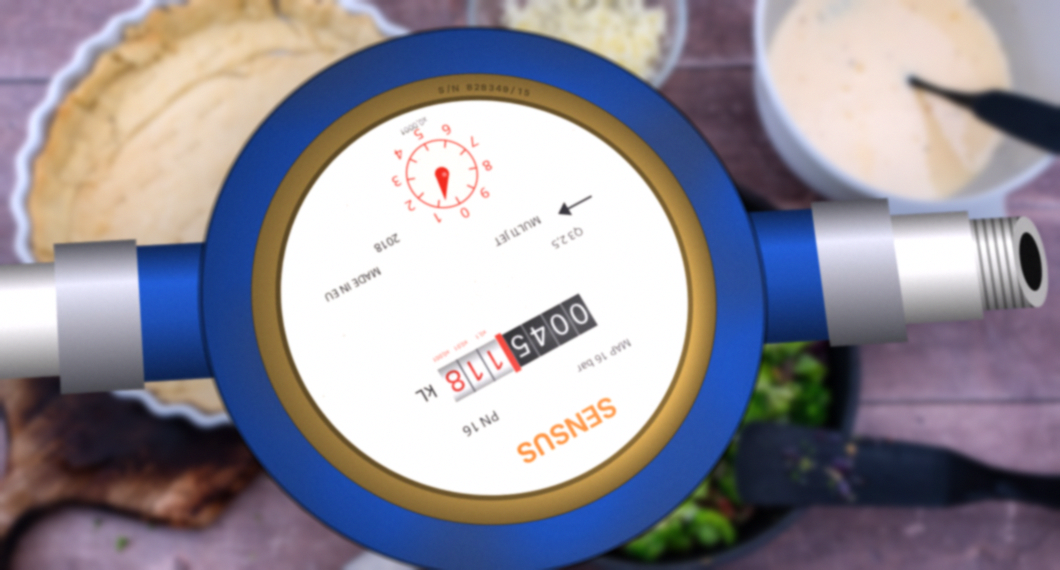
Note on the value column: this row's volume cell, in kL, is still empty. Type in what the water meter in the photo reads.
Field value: 45.1180 kL
